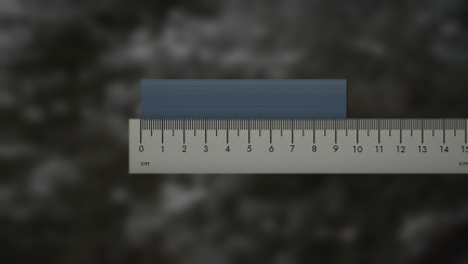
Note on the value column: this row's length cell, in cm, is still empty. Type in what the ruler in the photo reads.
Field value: 9.5 cm
